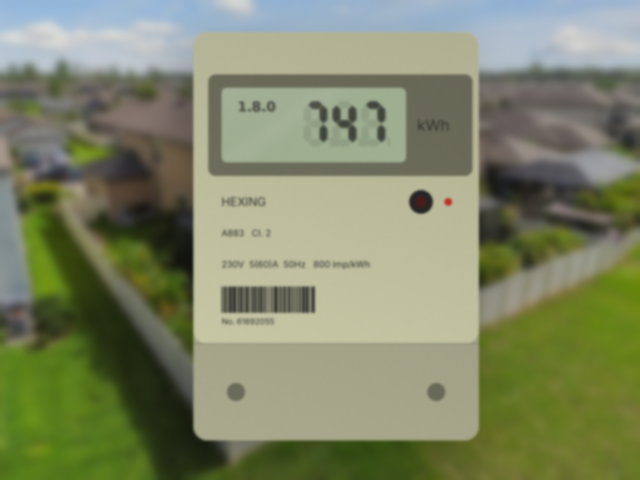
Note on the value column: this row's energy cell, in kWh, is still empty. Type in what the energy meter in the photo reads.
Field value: 747 kWh
